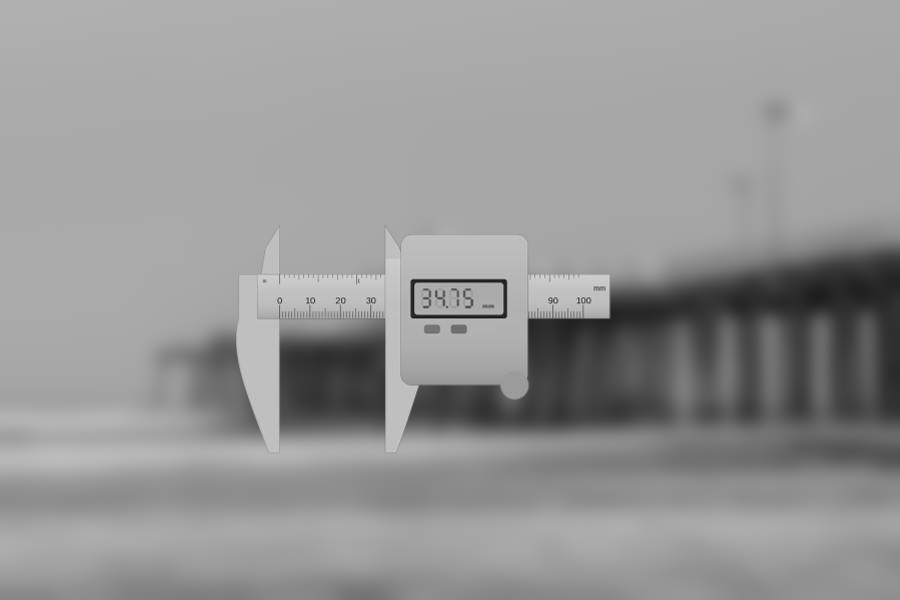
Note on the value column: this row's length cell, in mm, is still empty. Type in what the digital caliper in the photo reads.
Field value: 34.75 mm
